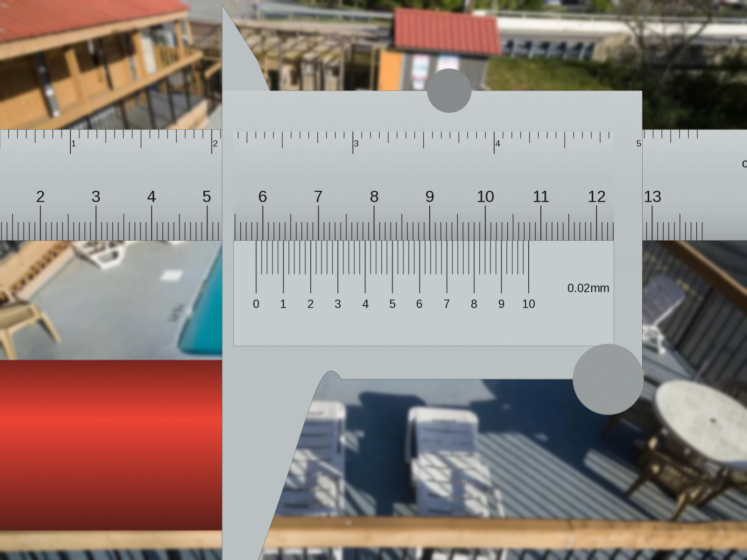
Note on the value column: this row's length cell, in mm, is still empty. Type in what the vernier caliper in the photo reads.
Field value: 58.8 mm
